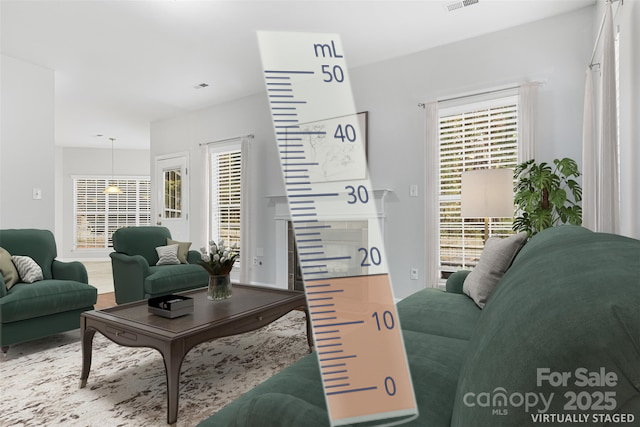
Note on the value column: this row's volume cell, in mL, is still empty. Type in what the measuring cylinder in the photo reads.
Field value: 17 mL
